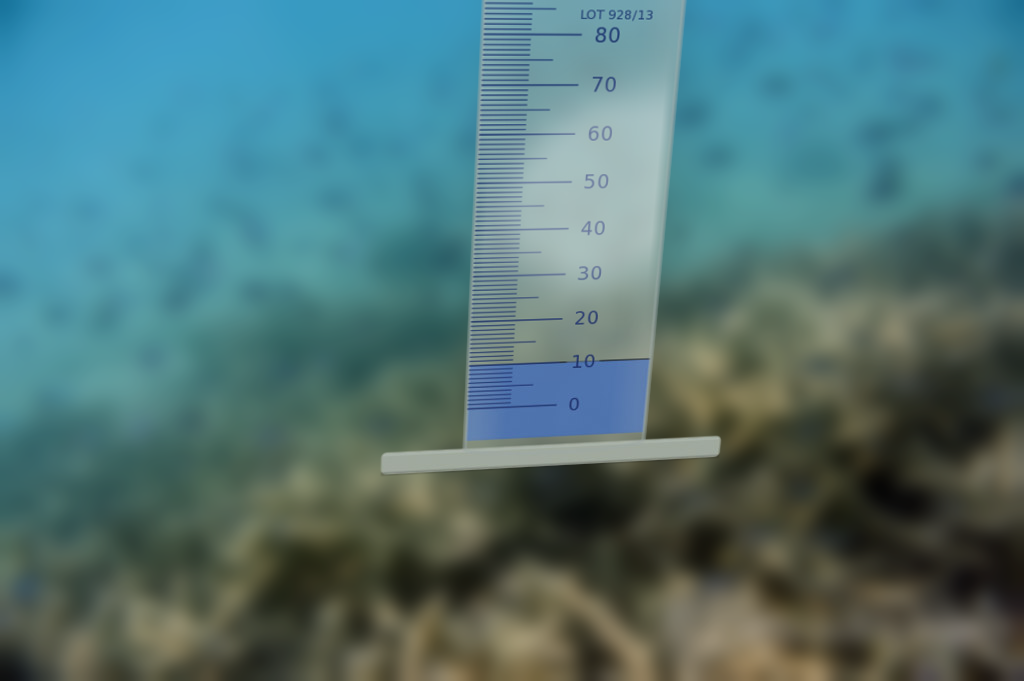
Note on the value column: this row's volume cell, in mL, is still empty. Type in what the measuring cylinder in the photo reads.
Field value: 10 mL
